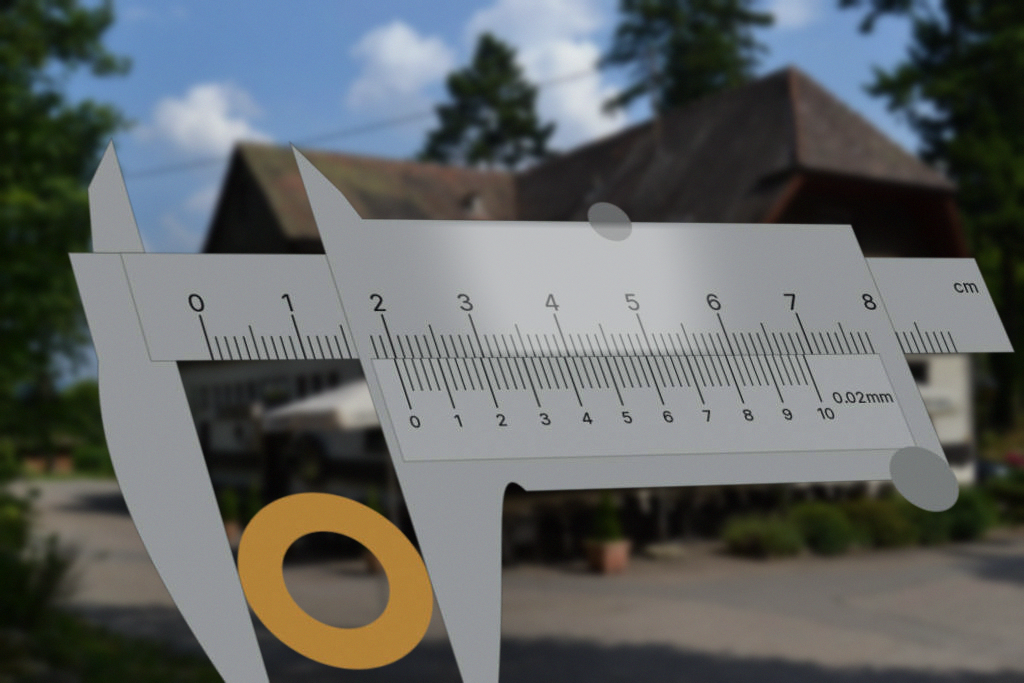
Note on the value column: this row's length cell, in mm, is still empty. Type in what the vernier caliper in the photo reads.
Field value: 19.8 mm
